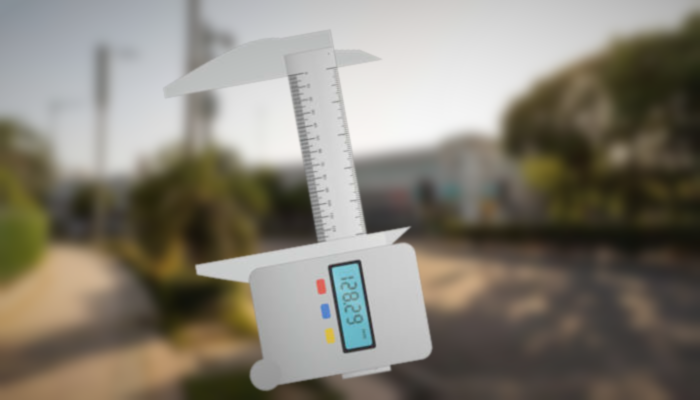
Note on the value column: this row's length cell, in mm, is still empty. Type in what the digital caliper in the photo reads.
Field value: 128.29 mm
